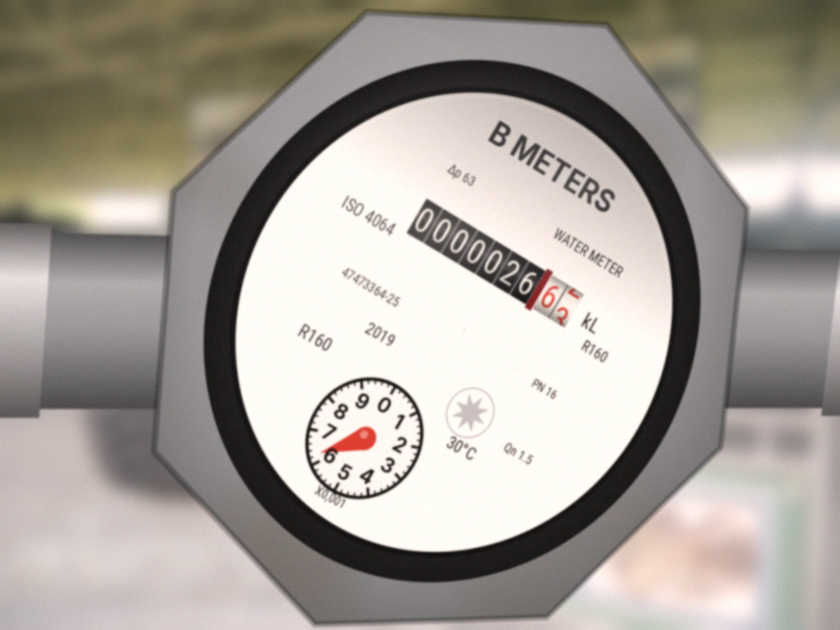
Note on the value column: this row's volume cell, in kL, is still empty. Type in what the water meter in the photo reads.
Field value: 26.626 kL
